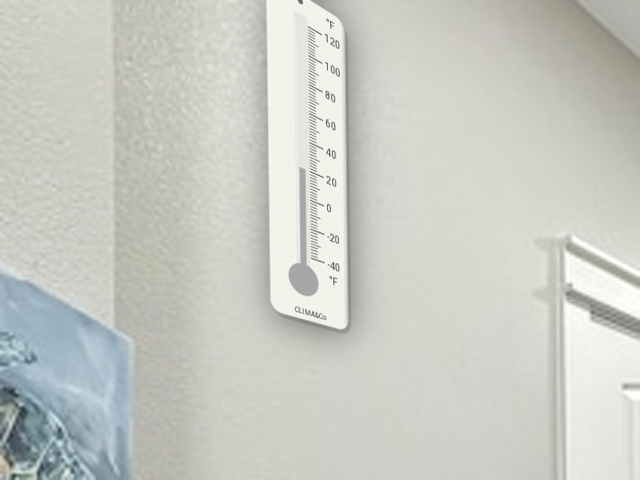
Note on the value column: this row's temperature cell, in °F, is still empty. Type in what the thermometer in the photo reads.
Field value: 20 °F
